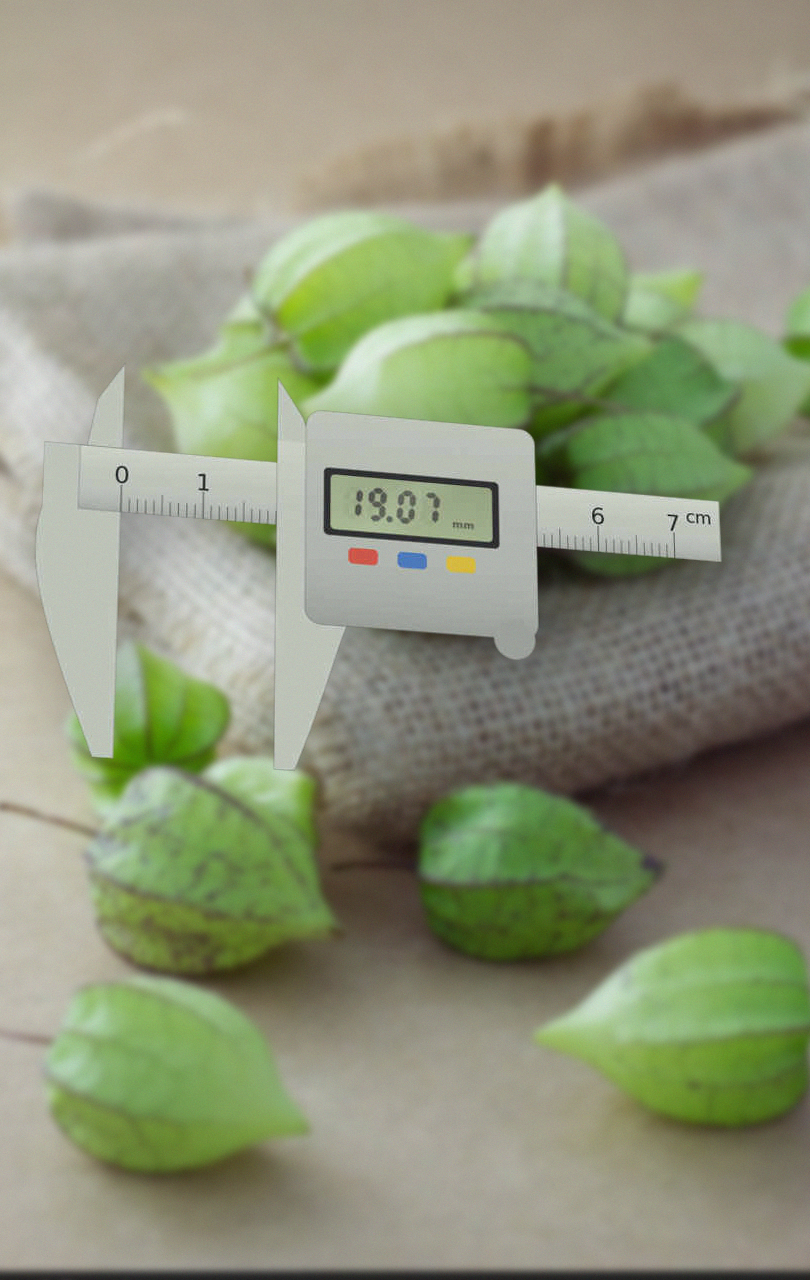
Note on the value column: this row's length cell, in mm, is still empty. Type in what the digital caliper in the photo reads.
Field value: 19.07 mm
